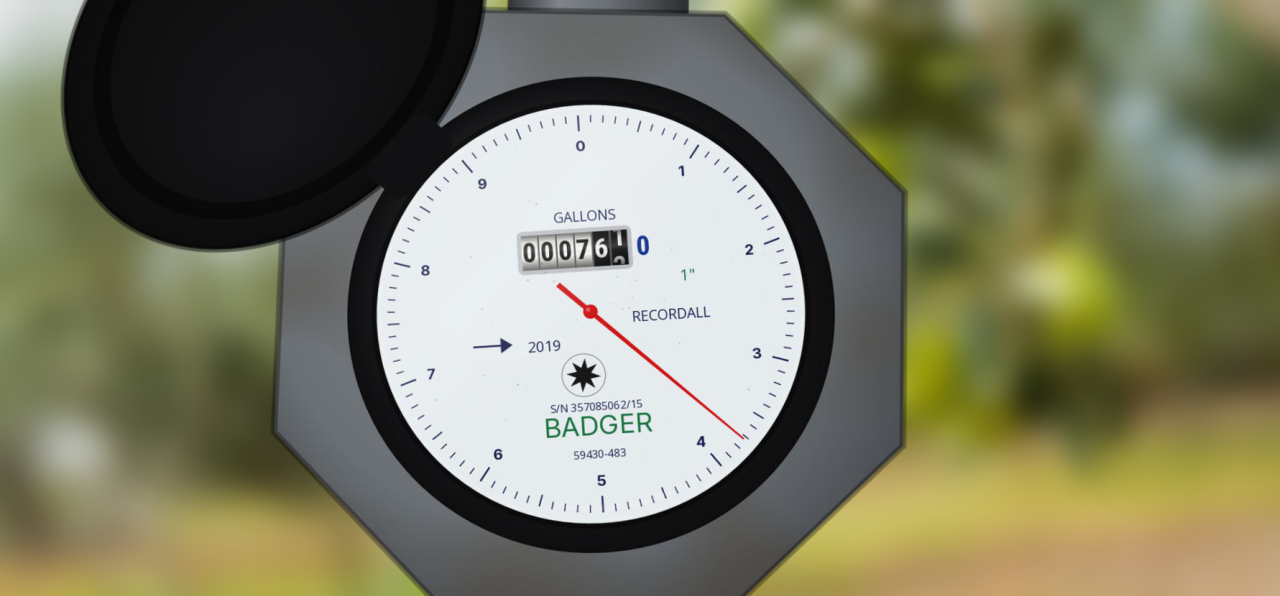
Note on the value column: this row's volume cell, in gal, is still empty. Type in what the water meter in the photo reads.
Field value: 7613.7 gal
